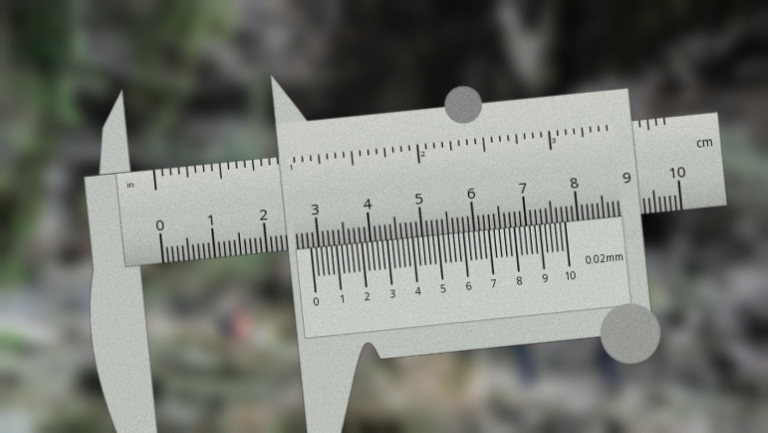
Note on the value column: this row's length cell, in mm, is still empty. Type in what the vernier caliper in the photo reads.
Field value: 28.5 mm
